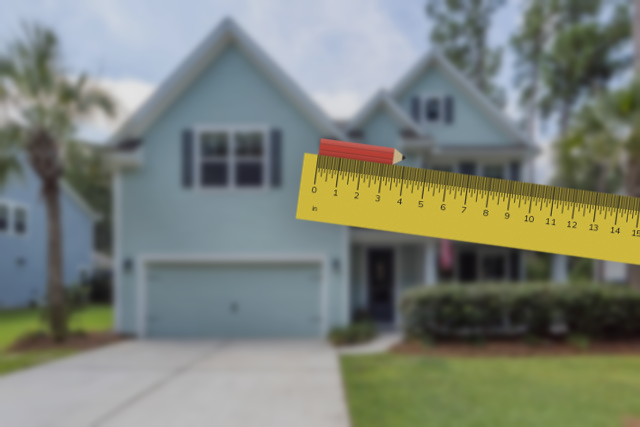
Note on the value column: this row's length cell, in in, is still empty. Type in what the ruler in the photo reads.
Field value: 4 in
